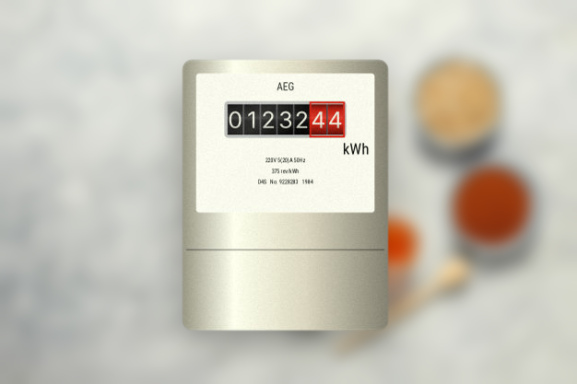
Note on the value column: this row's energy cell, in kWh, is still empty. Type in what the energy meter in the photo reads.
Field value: 1232.44 kWh
